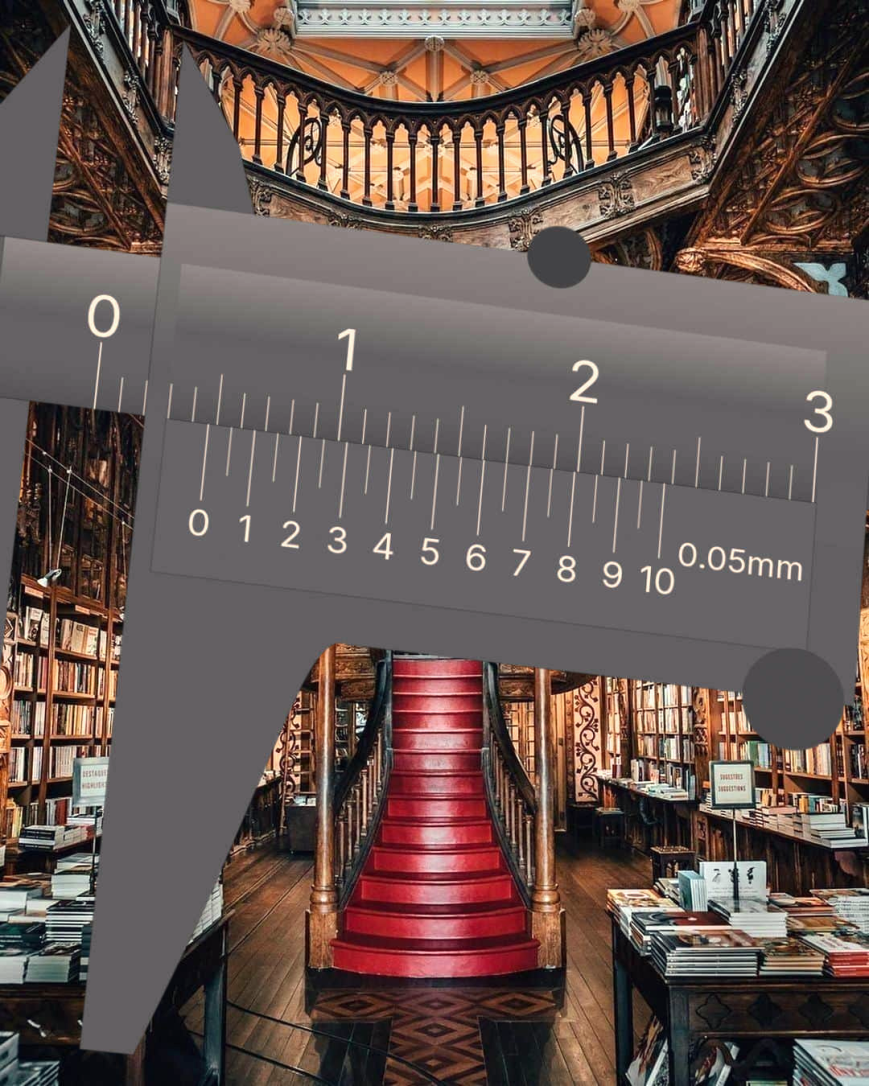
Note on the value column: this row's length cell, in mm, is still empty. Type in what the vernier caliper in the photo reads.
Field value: 4.65 mm
